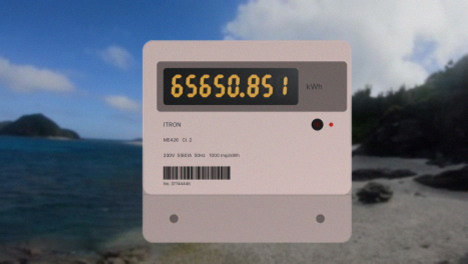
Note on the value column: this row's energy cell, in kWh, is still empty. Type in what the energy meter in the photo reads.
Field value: 65650.851 kWh
